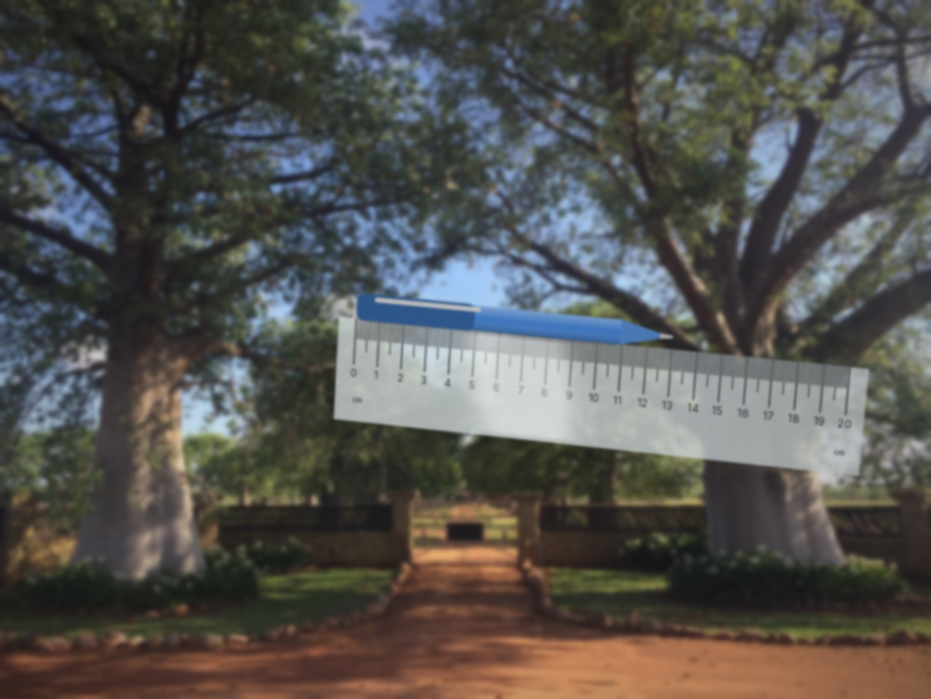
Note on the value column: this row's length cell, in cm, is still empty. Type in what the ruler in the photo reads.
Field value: 13 cm
